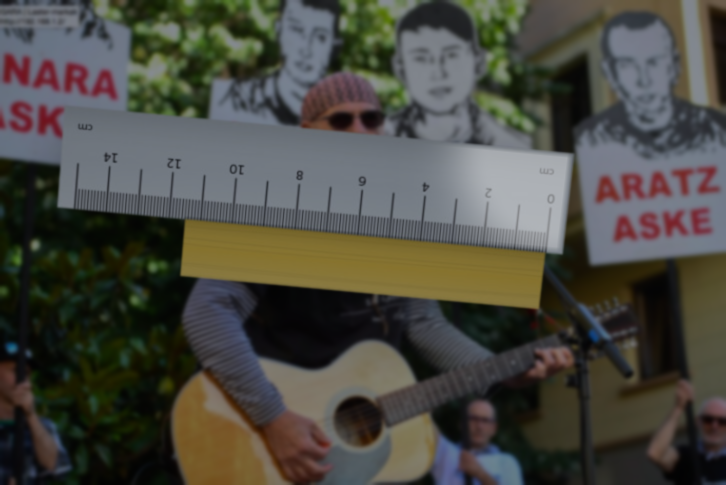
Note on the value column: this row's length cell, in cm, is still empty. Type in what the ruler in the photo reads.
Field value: 11.5 cm
